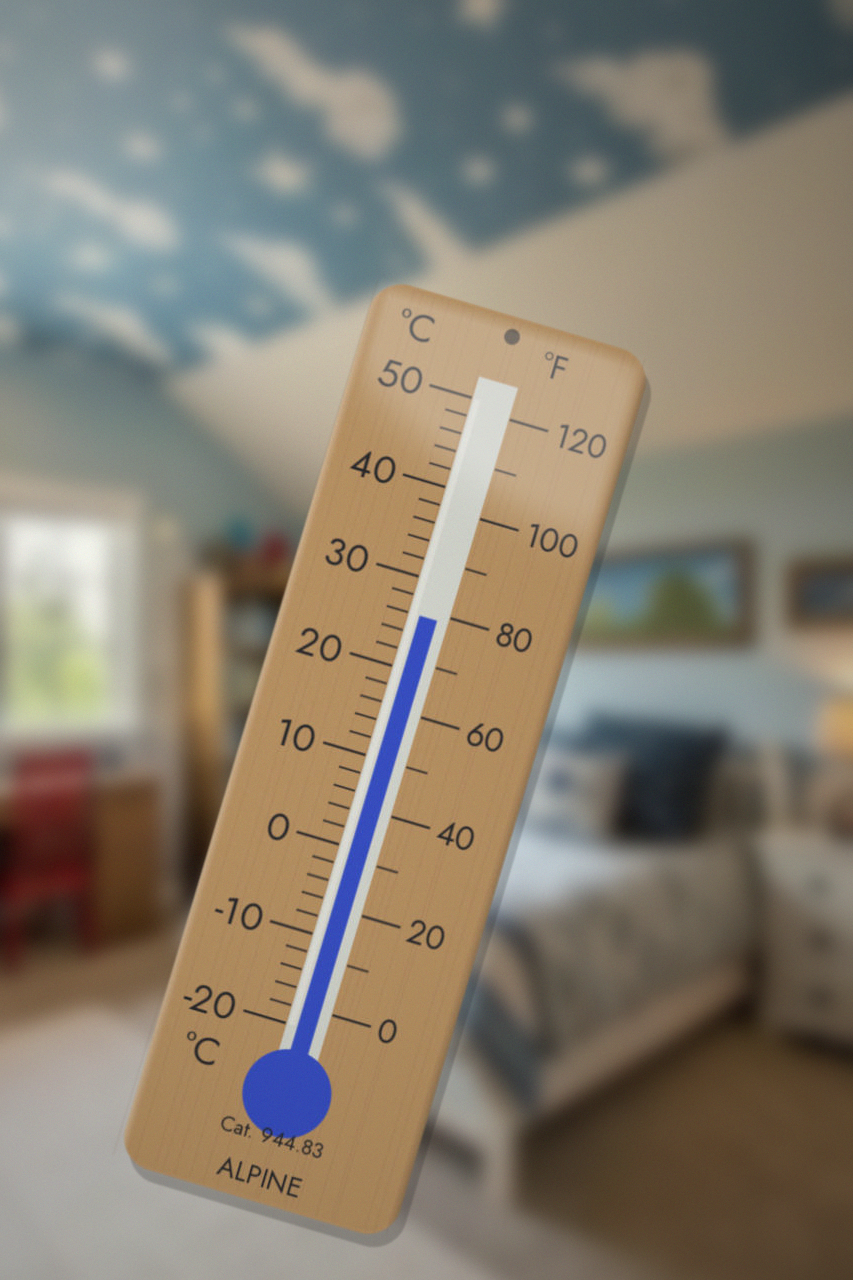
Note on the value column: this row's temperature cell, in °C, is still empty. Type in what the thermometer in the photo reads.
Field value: 26 °C
